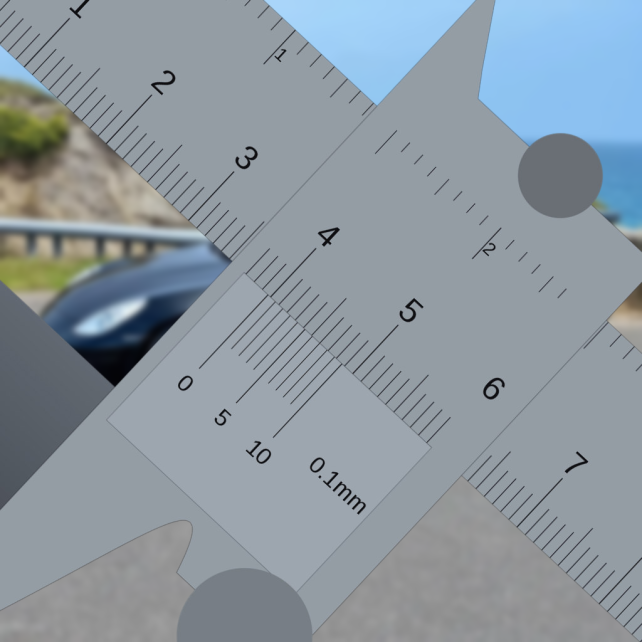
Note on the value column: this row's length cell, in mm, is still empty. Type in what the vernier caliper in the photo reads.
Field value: 39.7 mm
